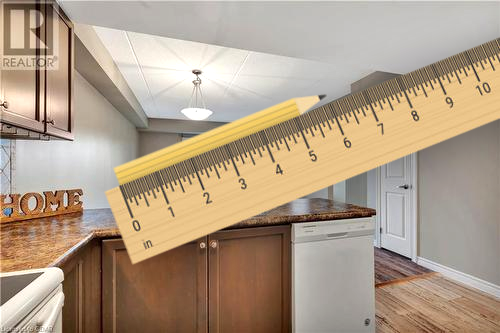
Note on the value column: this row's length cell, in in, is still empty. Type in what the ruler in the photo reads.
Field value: 6 in
